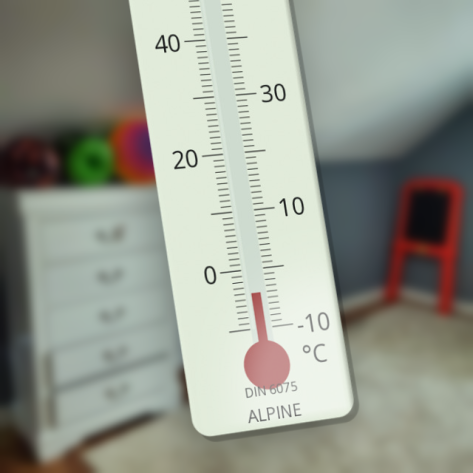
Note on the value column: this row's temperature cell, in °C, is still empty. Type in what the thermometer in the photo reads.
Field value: -4 °C
